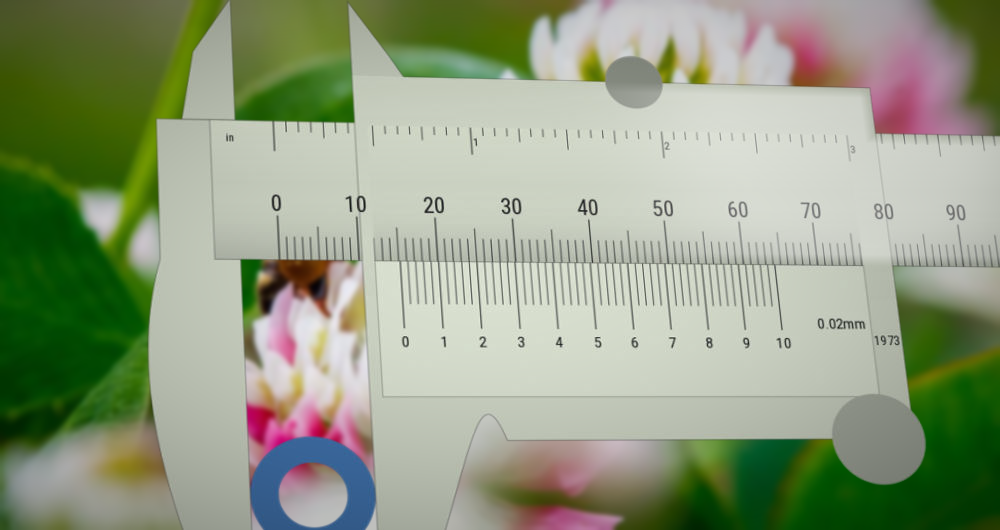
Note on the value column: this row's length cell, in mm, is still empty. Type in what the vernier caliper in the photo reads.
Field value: 15.2 mm
